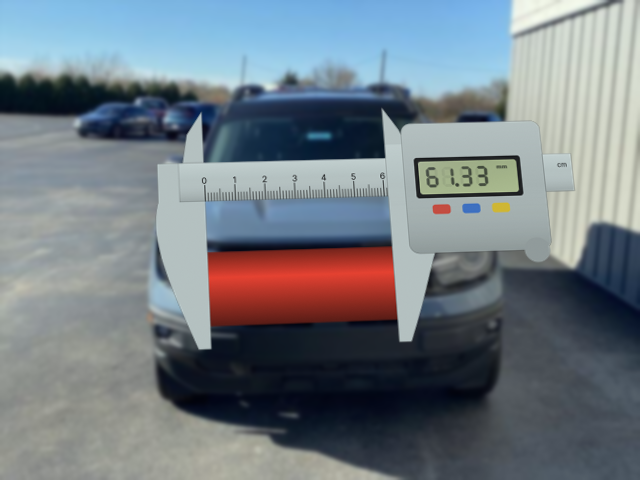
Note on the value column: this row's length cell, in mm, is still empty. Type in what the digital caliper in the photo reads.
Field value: 61.33 mm
